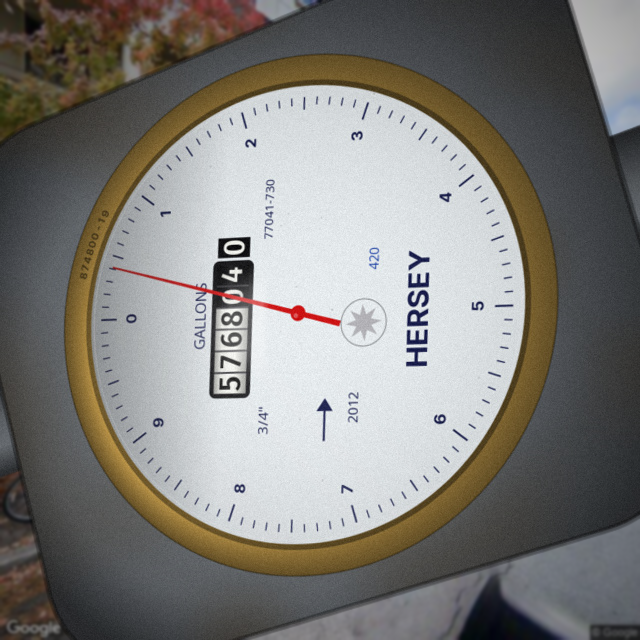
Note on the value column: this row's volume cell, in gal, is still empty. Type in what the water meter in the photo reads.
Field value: 5768040.4 gal
